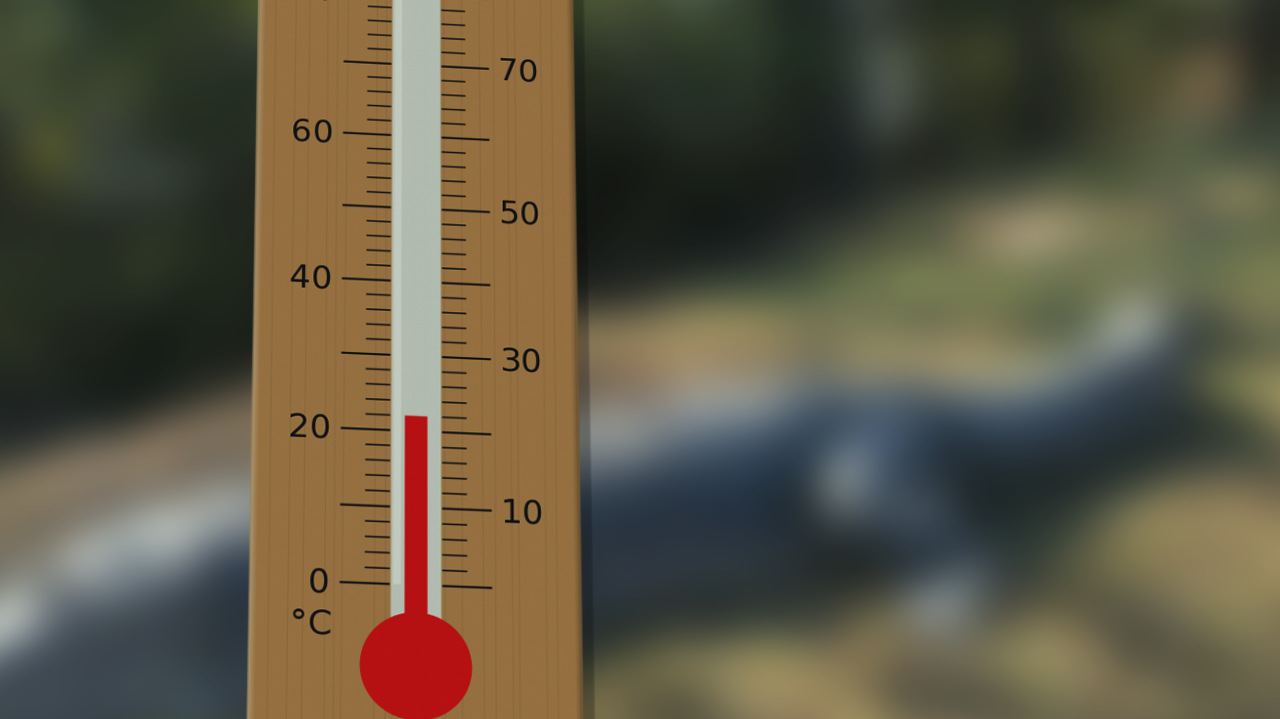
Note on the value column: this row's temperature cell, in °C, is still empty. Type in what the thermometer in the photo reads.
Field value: 22 °C
